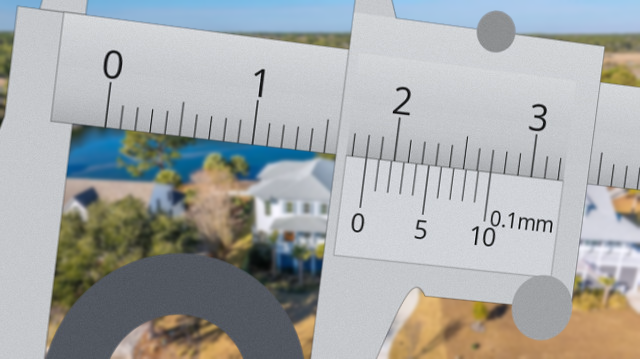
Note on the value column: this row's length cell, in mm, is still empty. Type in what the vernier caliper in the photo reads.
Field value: 18.0 mm
